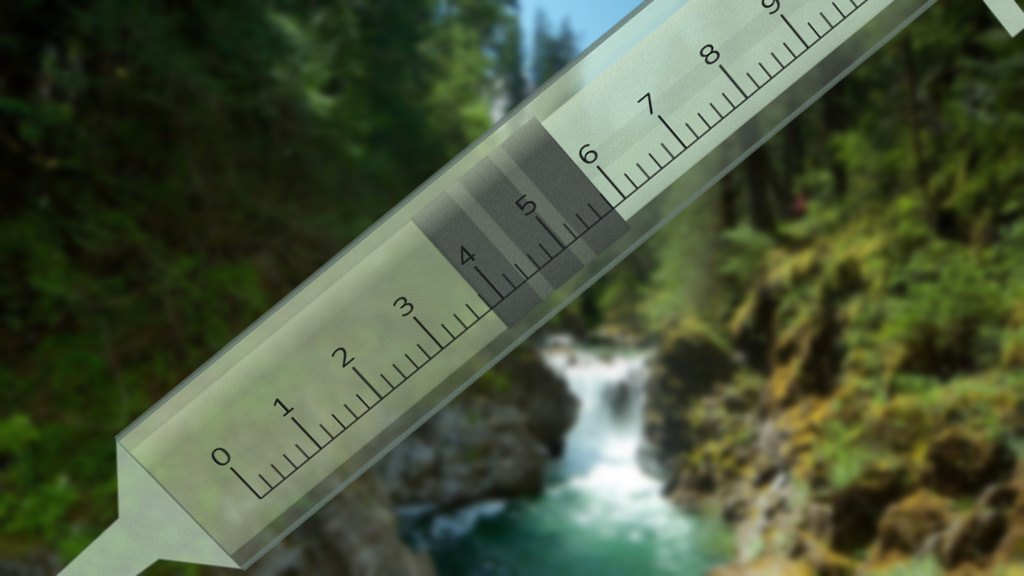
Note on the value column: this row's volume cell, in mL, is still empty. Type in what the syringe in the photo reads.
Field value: 3.8 mL
